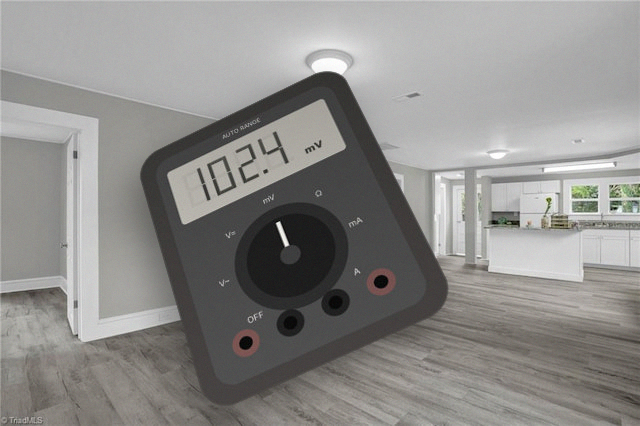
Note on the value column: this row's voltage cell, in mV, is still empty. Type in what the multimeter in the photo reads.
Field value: 102.4 mV
